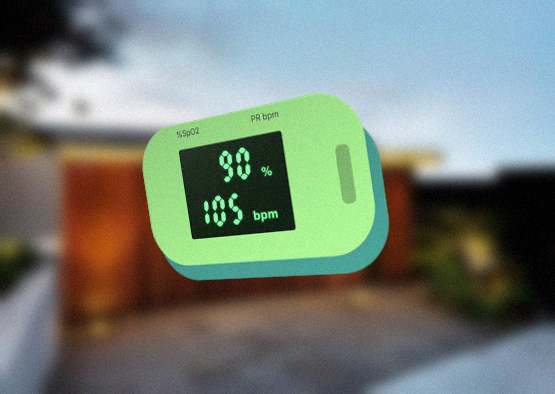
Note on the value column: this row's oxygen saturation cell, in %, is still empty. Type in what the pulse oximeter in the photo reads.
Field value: 90 %
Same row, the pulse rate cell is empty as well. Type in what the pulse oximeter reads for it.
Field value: 105 bpm
